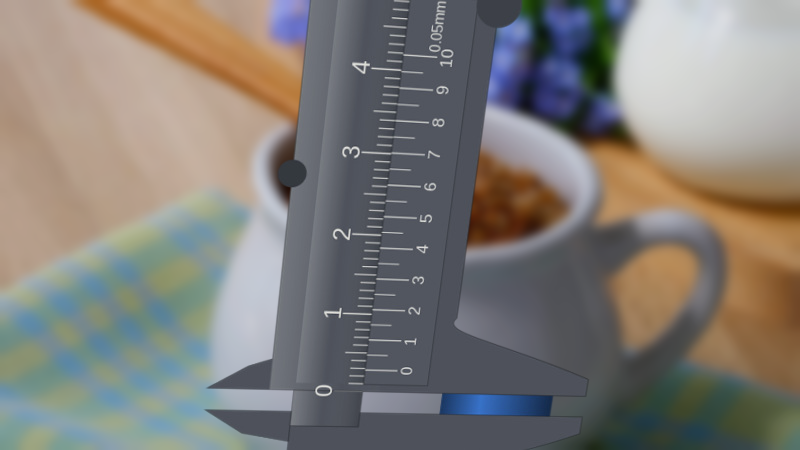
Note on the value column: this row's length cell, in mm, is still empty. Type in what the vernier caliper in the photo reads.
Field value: 2.8 mm
